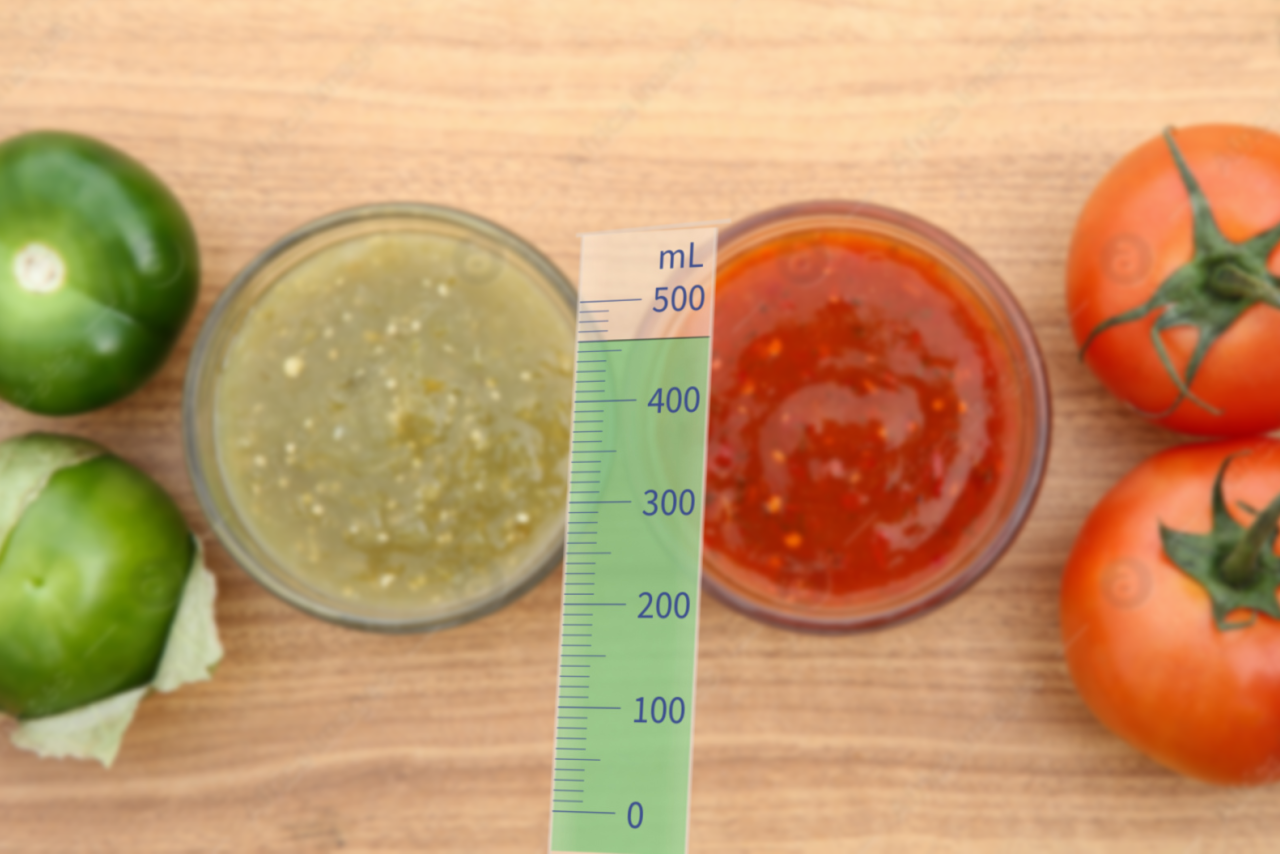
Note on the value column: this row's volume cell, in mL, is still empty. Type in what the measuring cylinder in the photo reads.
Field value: 460 mL
